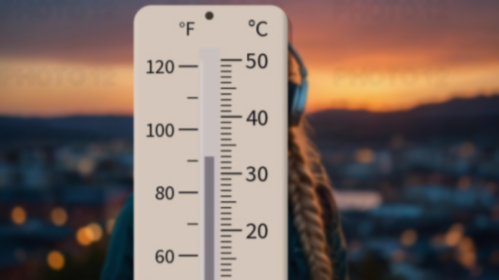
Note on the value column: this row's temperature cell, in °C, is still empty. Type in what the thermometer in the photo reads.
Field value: 33 °C
